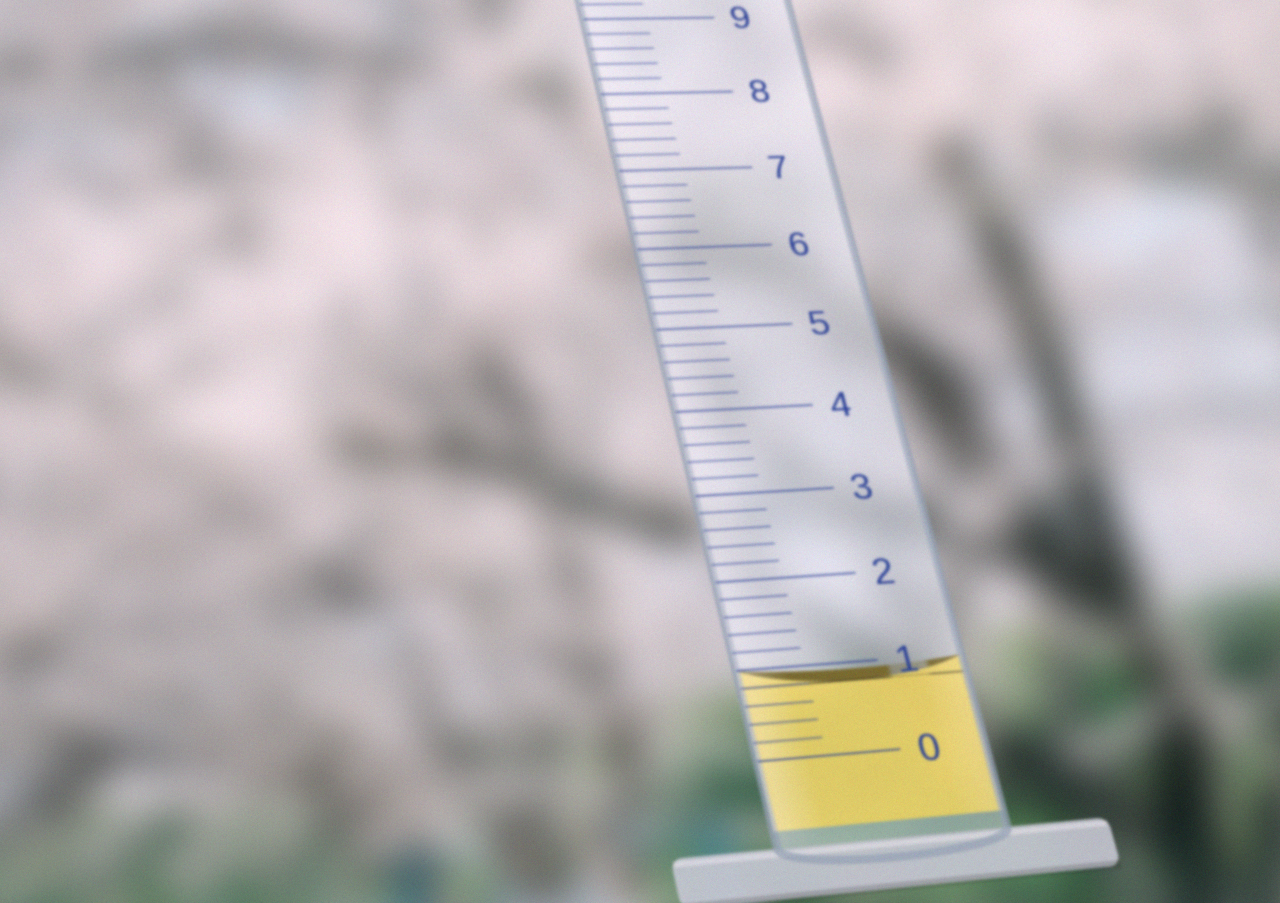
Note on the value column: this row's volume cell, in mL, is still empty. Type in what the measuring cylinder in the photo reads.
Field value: 0.8 mL
